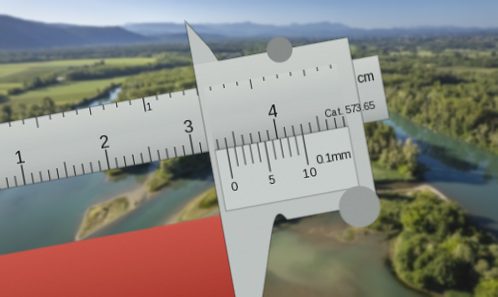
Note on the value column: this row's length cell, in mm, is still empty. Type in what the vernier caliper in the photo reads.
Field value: 34.0 mm
